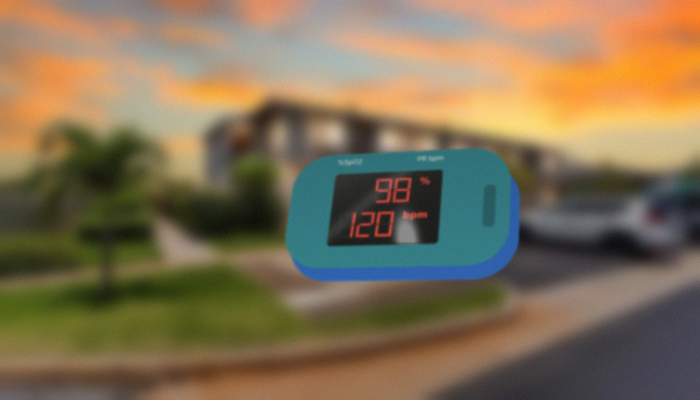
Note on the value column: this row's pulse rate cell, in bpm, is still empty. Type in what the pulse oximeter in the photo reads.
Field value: 120 bpm
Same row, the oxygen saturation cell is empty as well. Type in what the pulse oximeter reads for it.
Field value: 98 %
